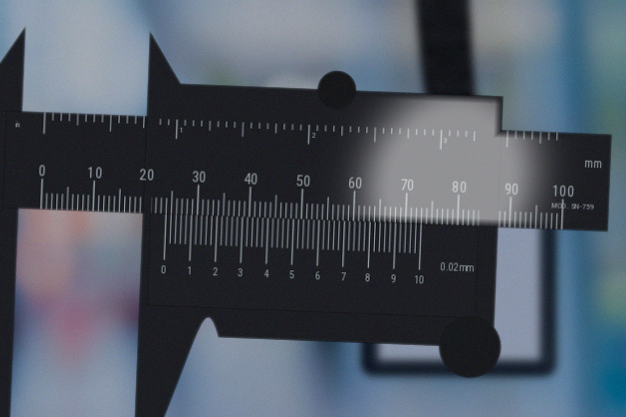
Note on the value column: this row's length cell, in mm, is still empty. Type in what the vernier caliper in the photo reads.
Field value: 24.0 mm
